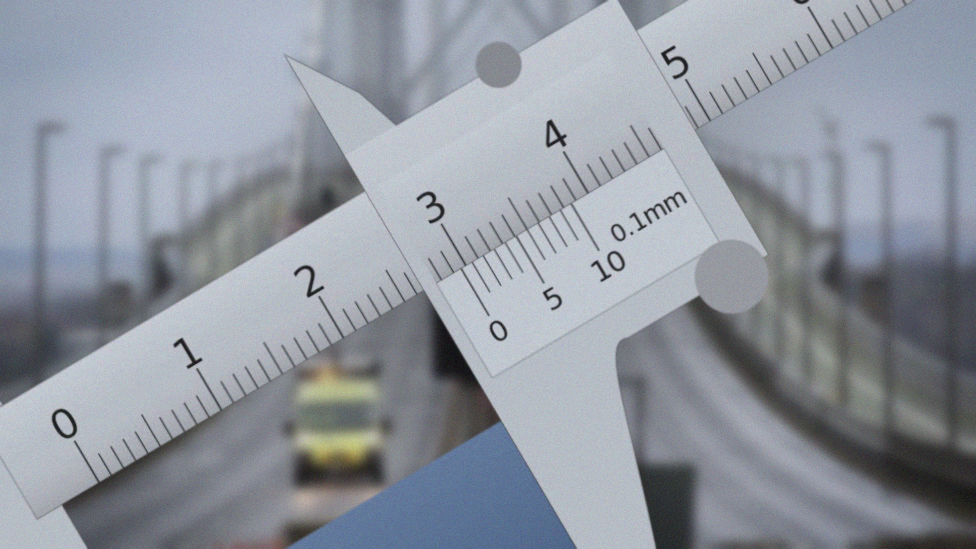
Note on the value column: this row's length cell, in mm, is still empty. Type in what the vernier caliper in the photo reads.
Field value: 29.6 mm
